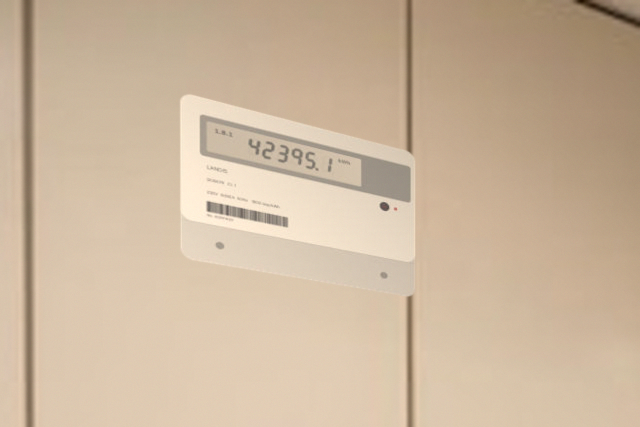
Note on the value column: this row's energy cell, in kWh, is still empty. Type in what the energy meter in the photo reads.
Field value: 42395.1 kWh
